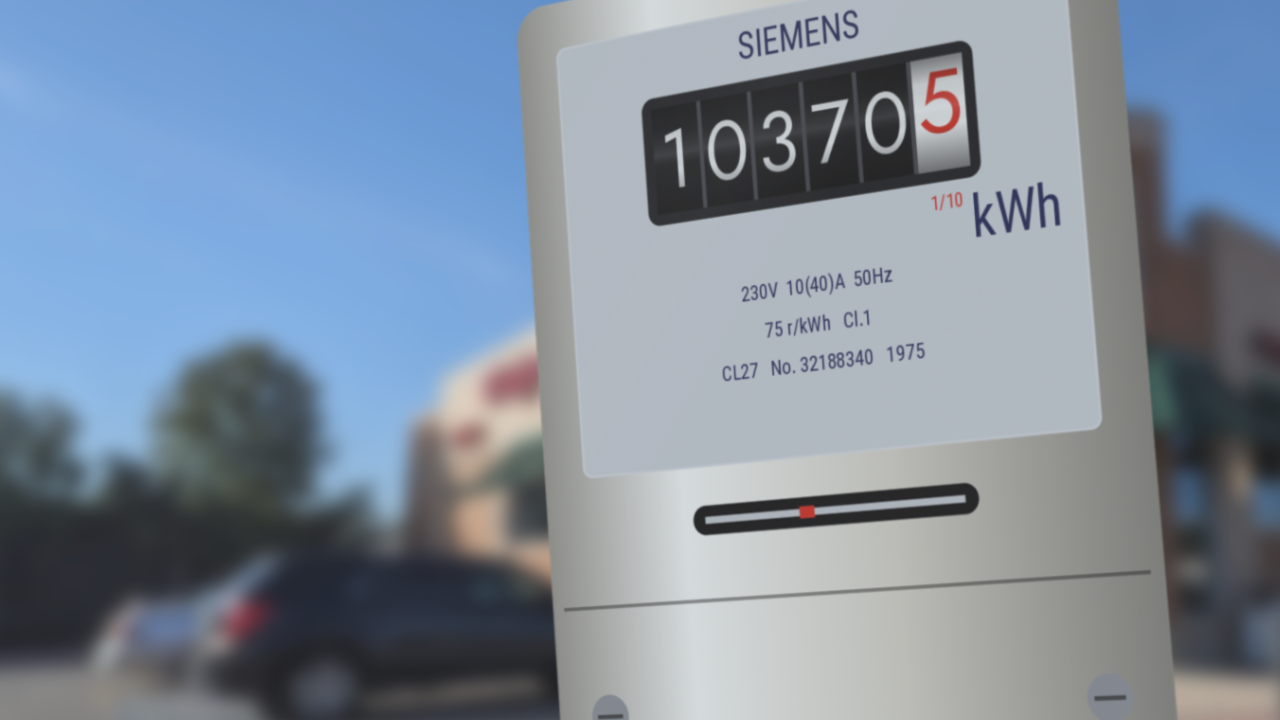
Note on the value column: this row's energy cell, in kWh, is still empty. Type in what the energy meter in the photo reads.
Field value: 10370.5 kWh
